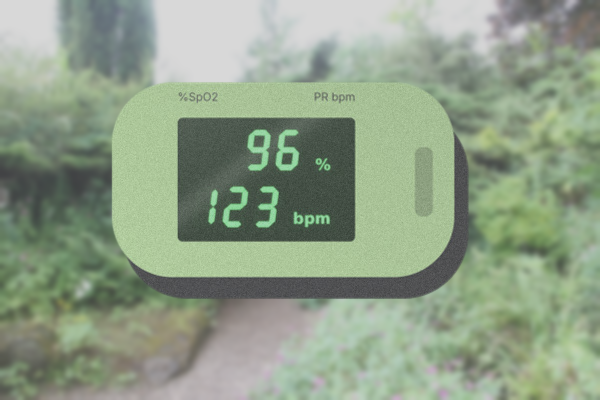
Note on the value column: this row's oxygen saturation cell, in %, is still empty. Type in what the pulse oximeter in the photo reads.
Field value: 96 %
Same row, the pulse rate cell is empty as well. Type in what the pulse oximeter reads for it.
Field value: 123 bpm
